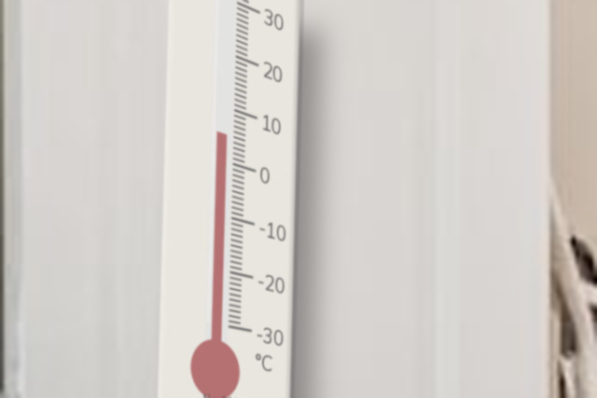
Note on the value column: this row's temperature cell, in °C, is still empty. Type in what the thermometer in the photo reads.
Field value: 5 °C
